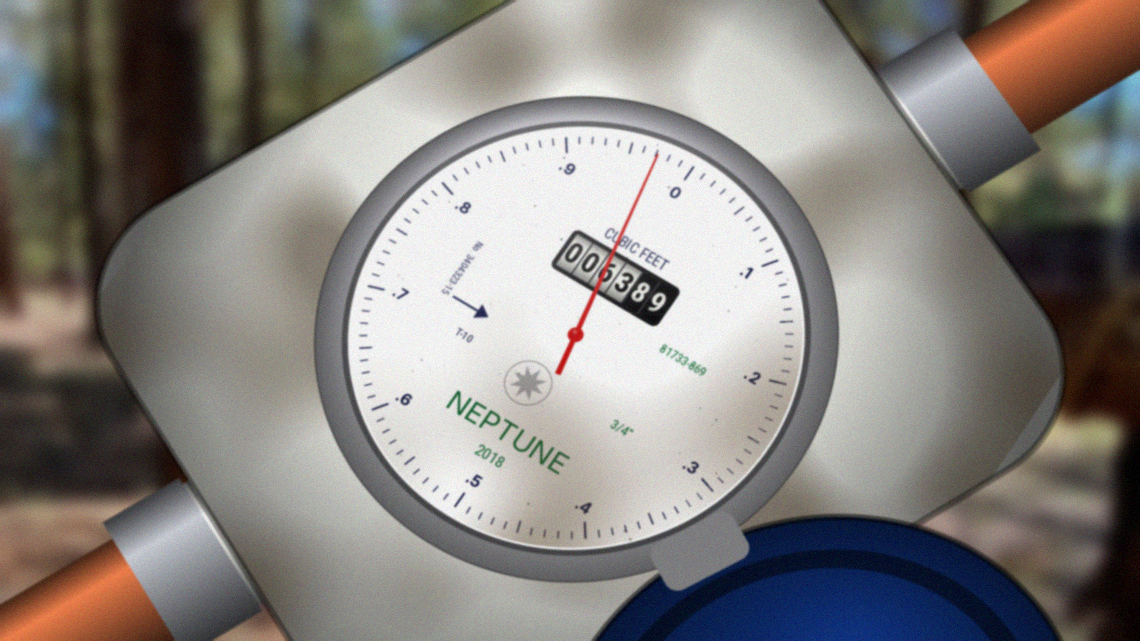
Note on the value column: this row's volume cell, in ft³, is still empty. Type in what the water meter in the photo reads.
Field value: 6388.97 ft³
